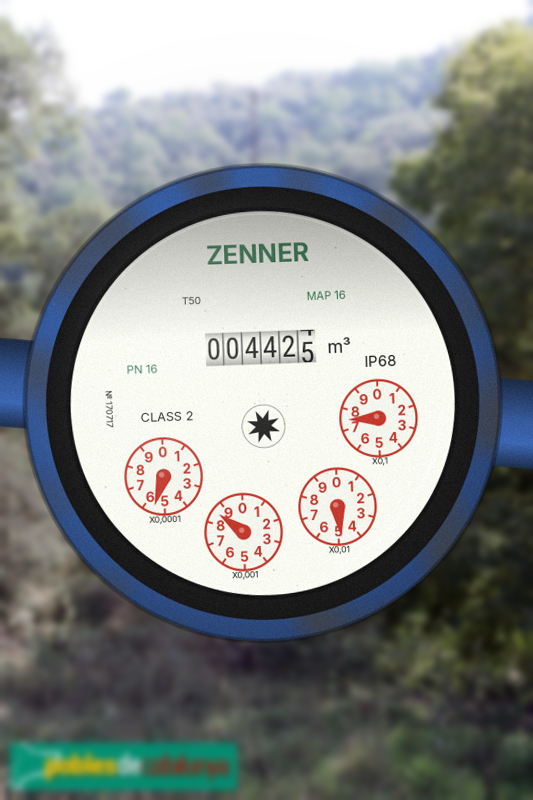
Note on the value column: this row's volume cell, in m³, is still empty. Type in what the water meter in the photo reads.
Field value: 4424.7485 m³
